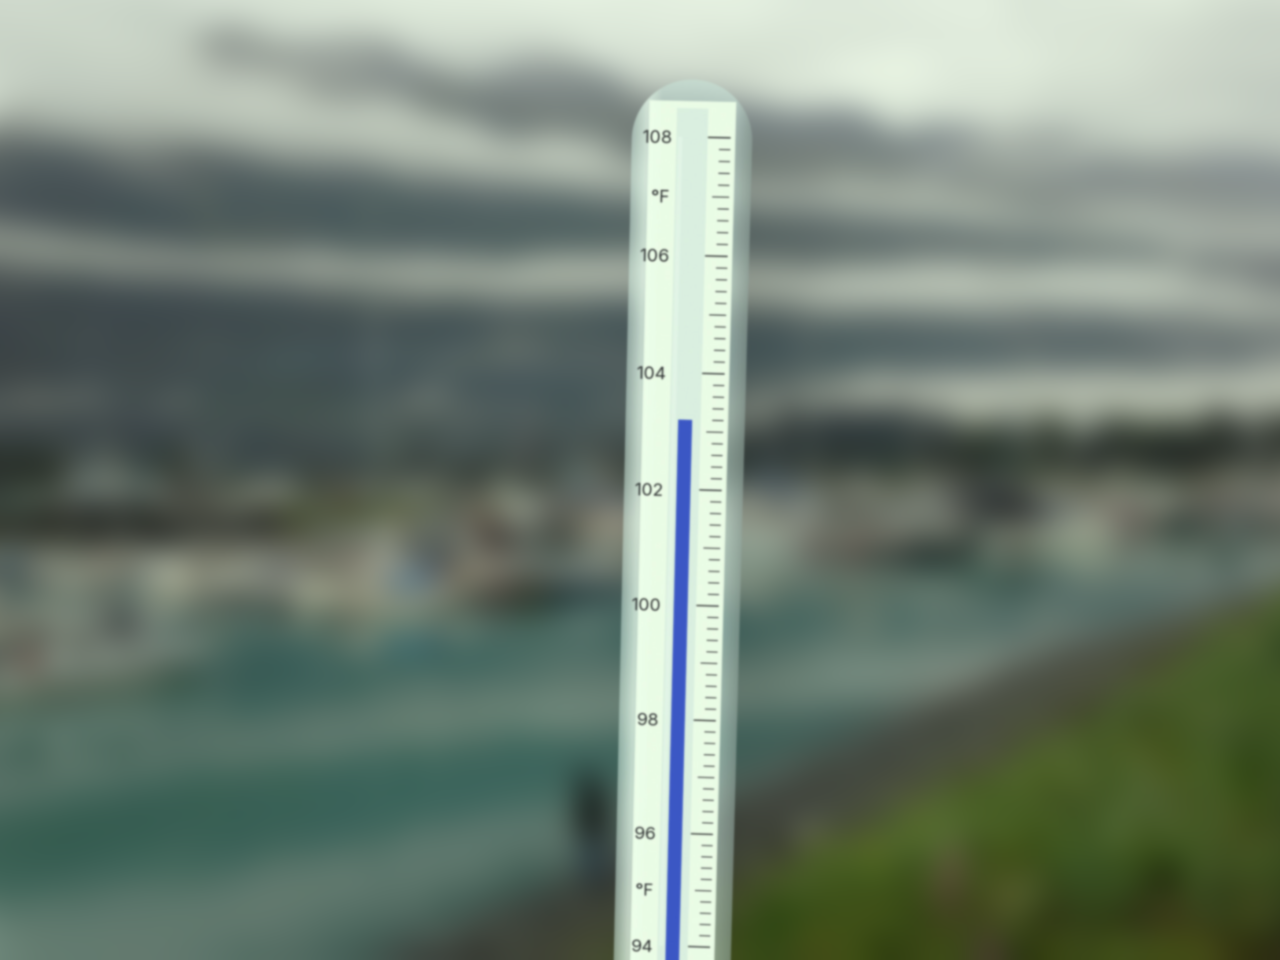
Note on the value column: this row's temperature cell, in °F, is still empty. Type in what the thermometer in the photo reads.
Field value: 103.2 °F
